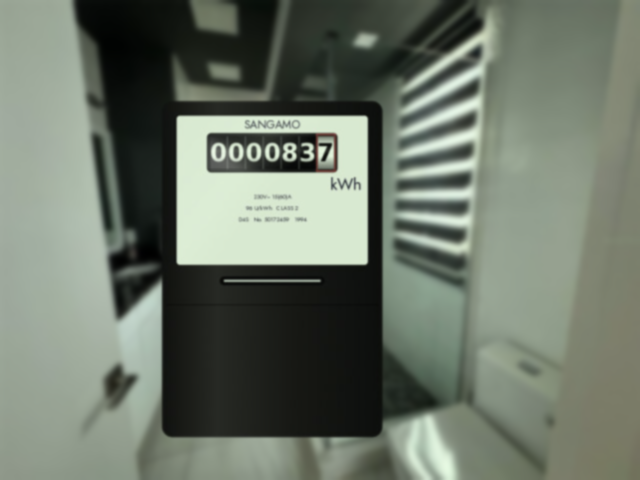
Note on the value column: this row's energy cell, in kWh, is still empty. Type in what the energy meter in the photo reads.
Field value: 83.7 kWh
